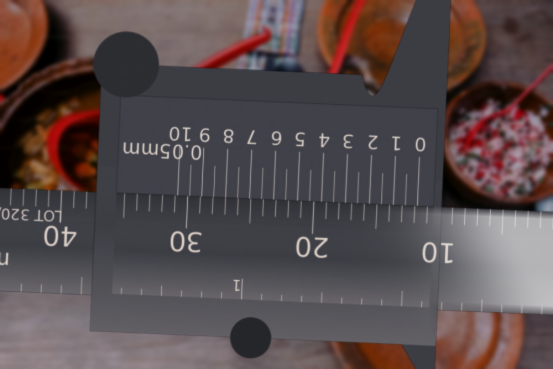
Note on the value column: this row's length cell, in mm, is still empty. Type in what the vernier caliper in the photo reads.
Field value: 11.8 mm
